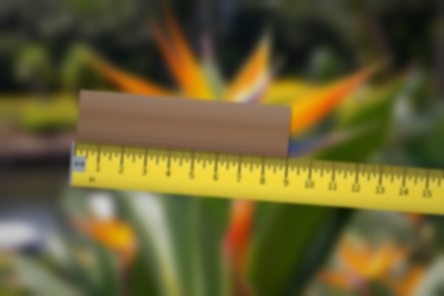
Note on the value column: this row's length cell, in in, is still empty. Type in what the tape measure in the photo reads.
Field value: 9 in
